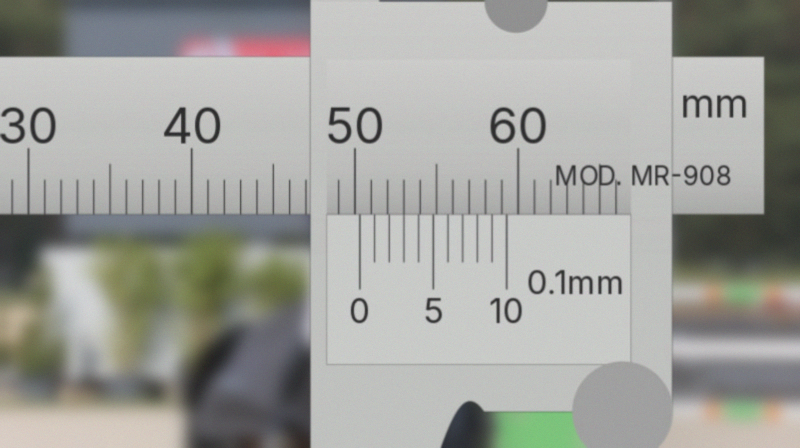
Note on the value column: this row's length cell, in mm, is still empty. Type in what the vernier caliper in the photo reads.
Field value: 50.3 mm
